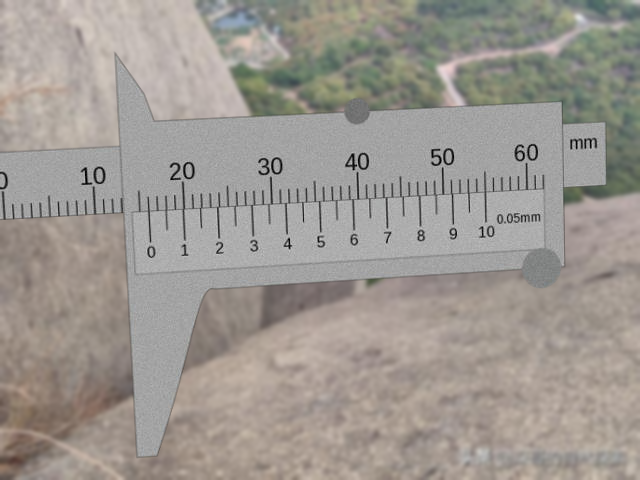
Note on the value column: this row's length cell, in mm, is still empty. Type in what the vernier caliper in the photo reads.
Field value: 16.0 mm
